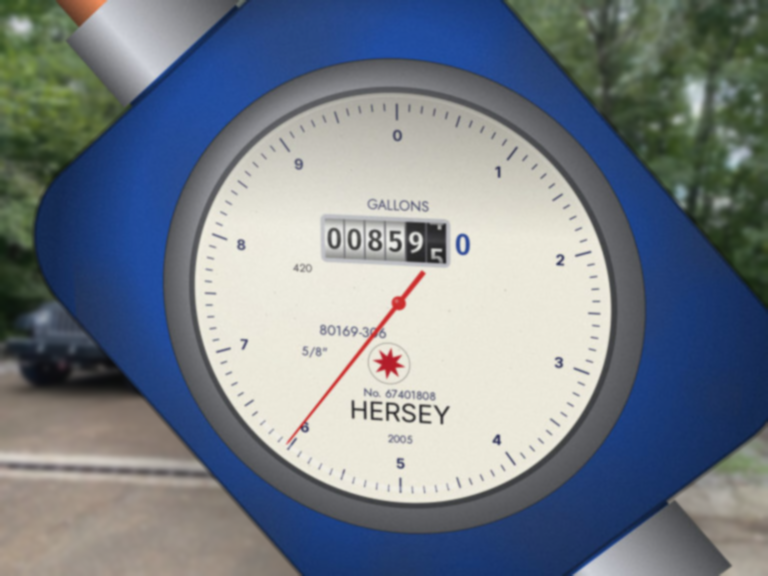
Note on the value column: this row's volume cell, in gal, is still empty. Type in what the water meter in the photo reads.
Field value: 85946.0 gal
